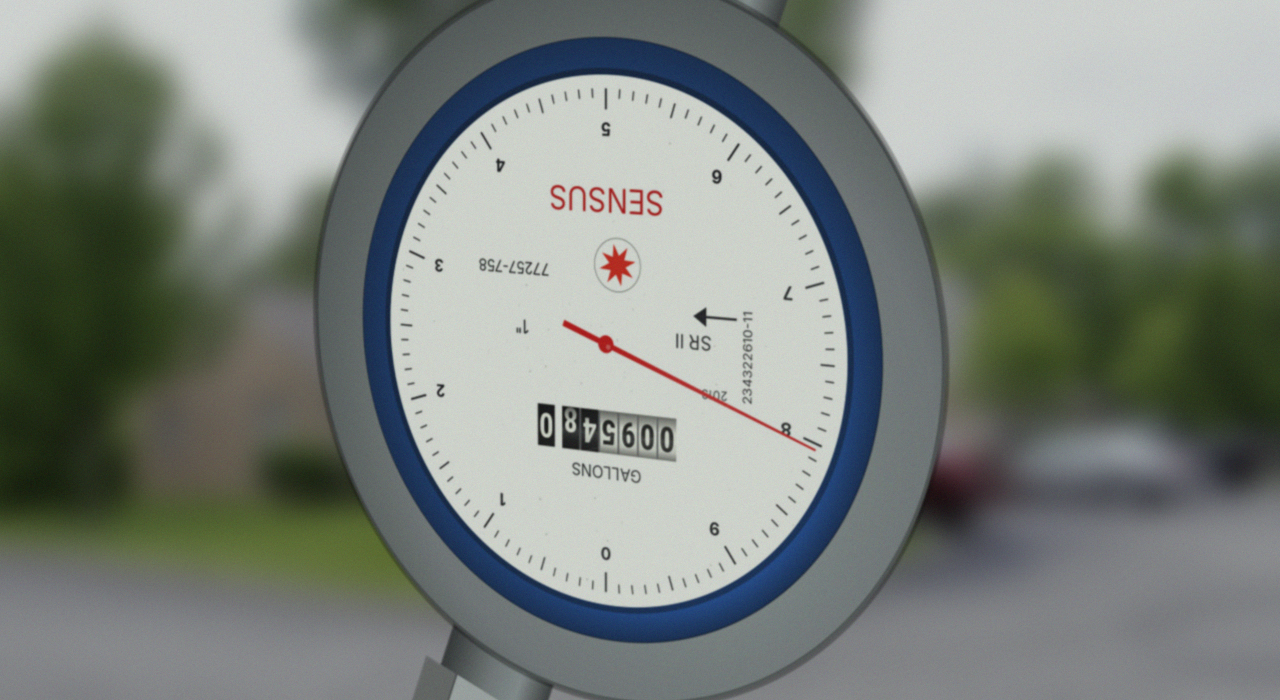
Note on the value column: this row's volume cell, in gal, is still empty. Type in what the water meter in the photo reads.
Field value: 95478.0 gal
